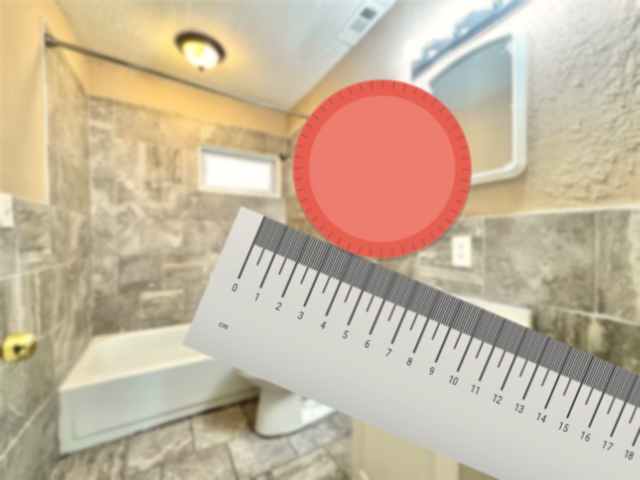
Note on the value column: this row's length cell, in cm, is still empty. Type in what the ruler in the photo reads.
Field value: 7.5 cm
